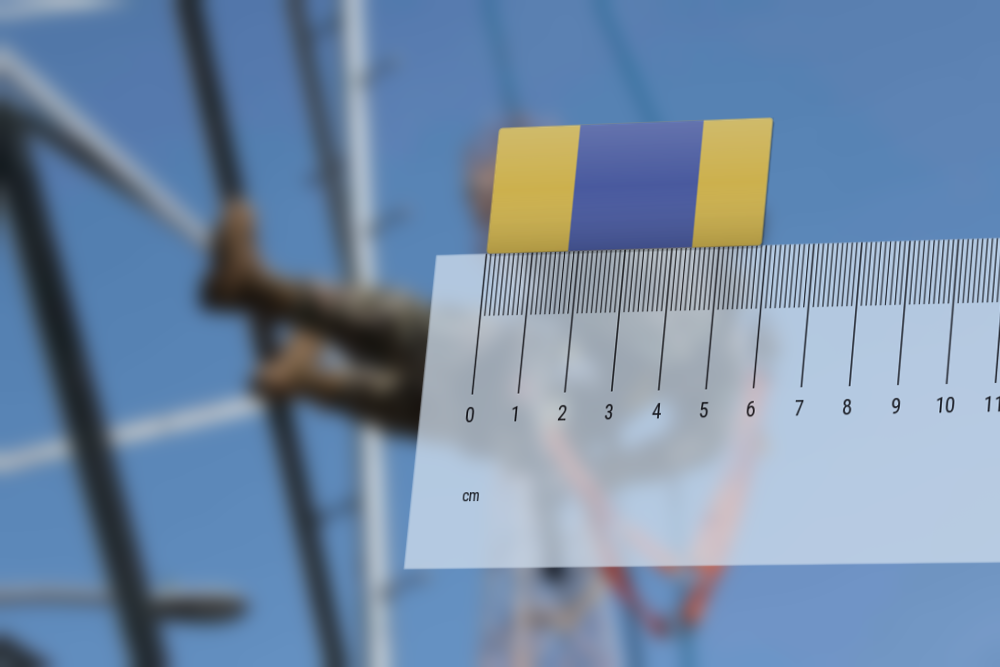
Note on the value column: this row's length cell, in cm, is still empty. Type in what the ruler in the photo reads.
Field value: 5.9 cm
